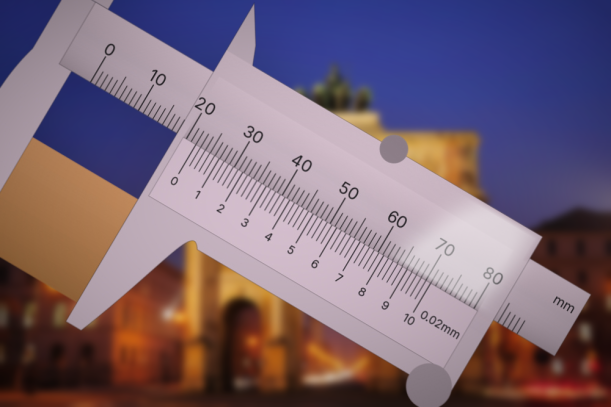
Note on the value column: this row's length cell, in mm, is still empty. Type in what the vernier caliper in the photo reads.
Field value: 22.0 mm
